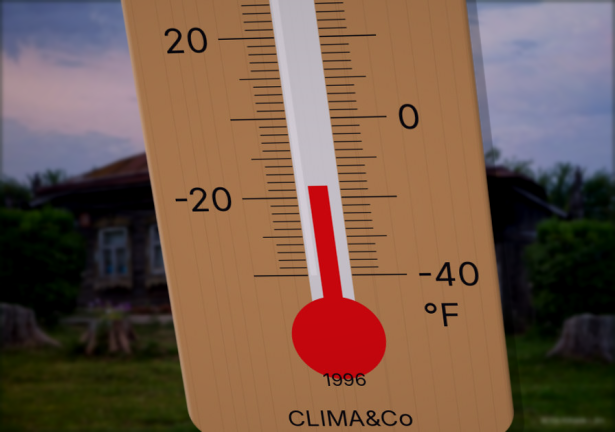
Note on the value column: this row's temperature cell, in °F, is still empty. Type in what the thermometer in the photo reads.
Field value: -17 °F
